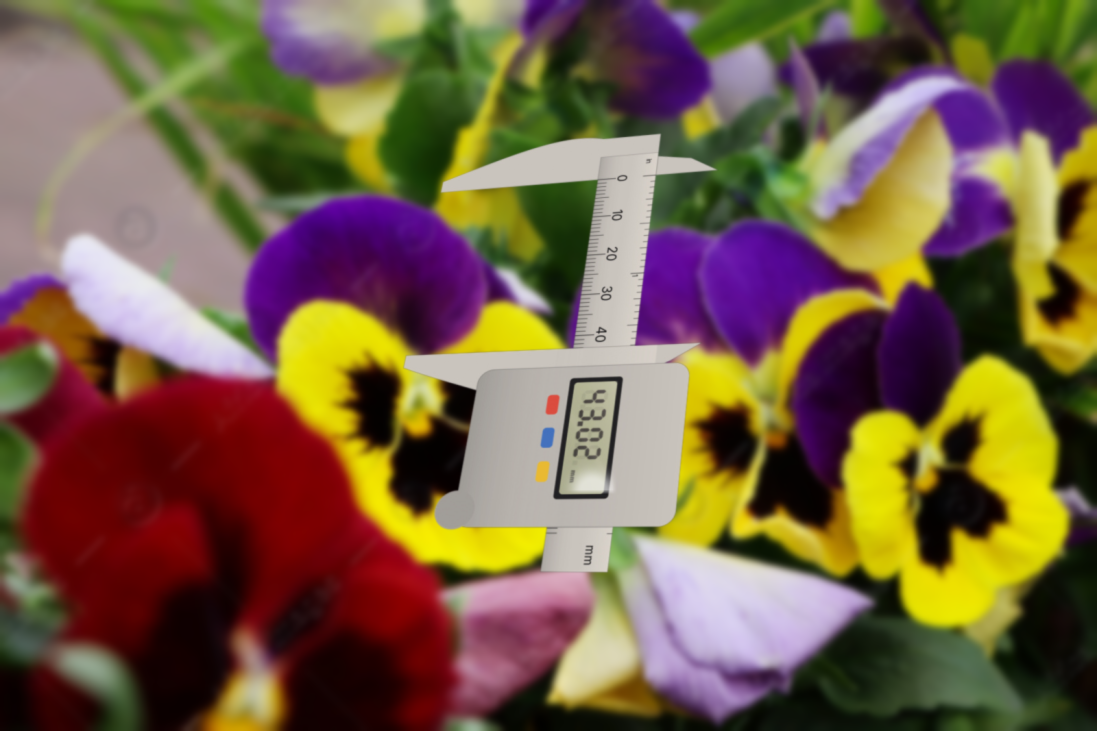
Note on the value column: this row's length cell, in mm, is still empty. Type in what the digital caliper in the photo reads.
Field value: 43.02 mm
